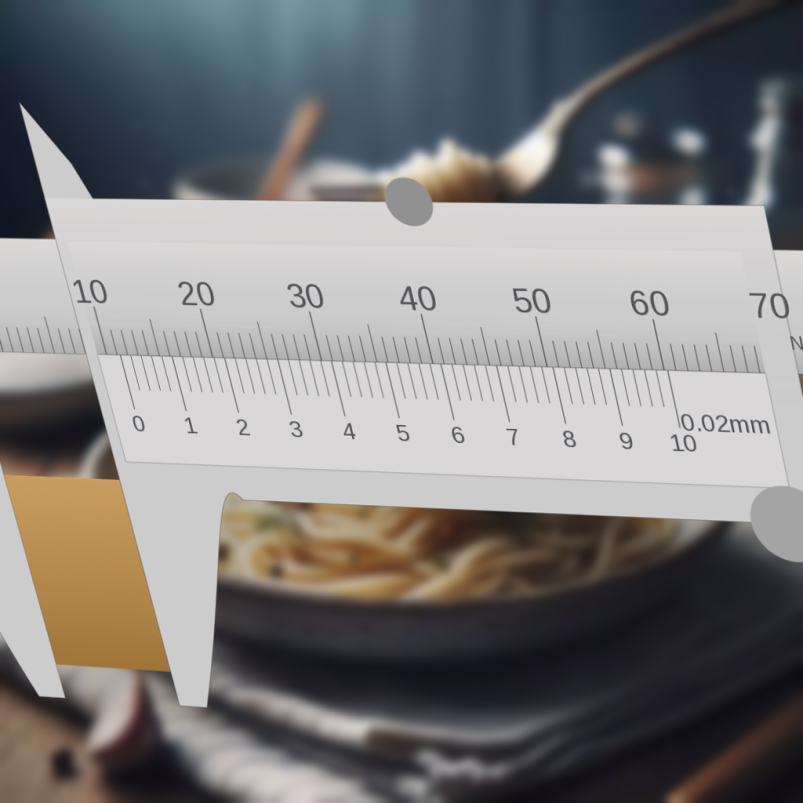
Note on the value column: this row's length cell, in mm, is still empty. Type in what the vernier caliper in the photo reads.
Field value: 11.3 mm
